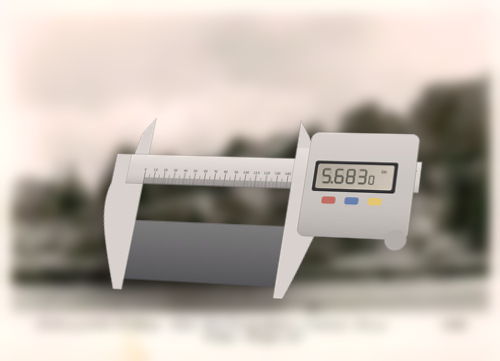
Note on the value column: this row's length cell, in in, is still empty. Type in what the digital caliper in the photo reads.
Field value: 5.6830 in
